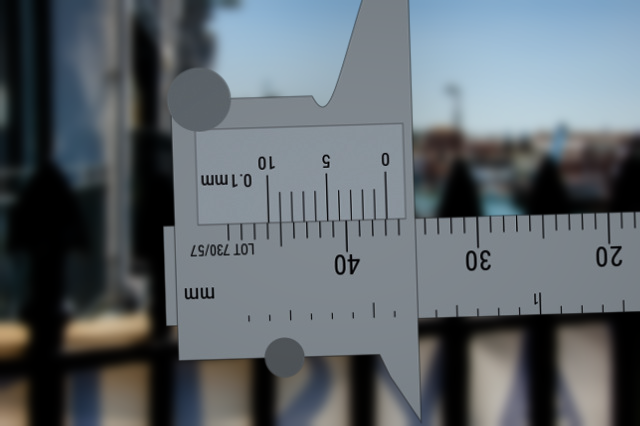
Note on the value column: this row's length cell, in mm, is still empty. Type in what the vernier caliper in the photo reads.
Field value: 36.9 mm
